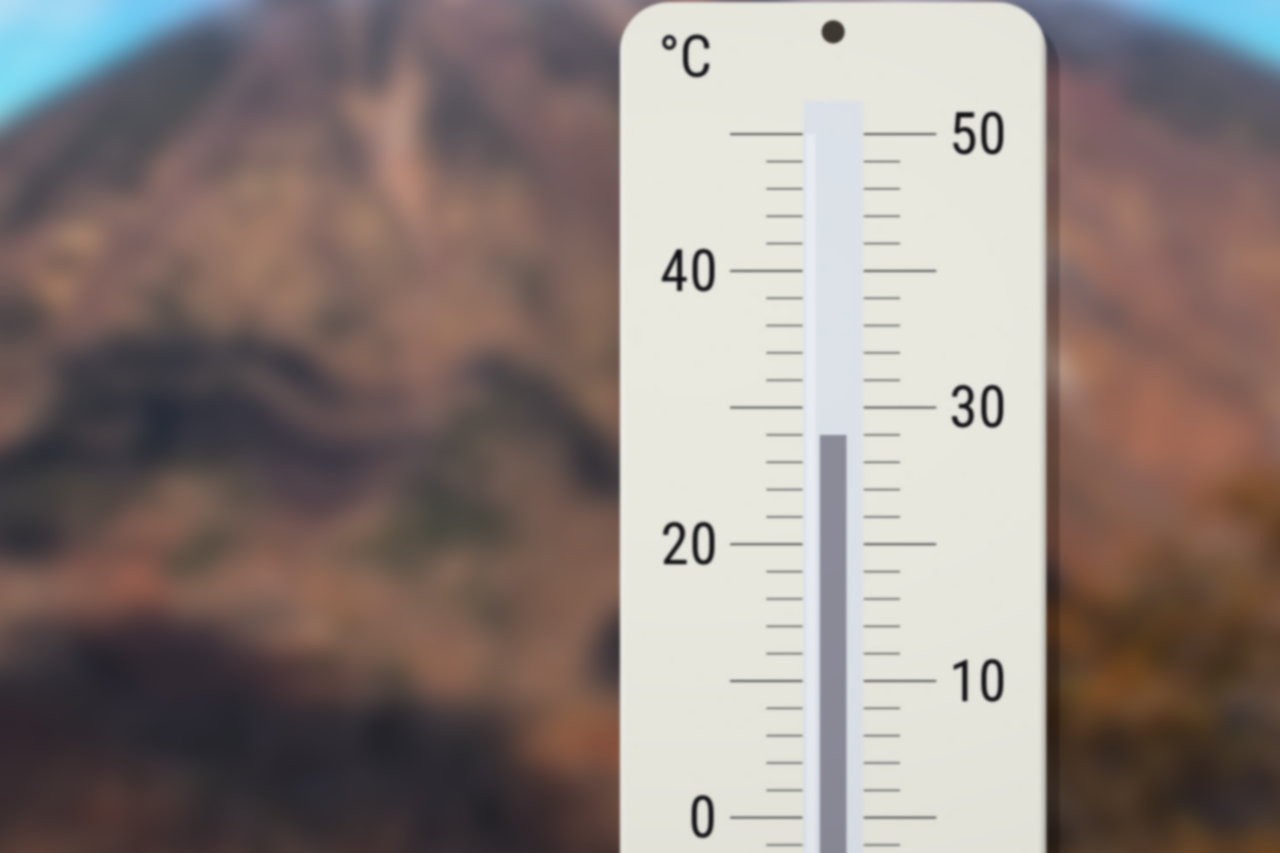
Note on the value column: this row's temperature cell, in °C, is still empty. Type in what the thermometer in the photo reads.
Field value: 28 °C
